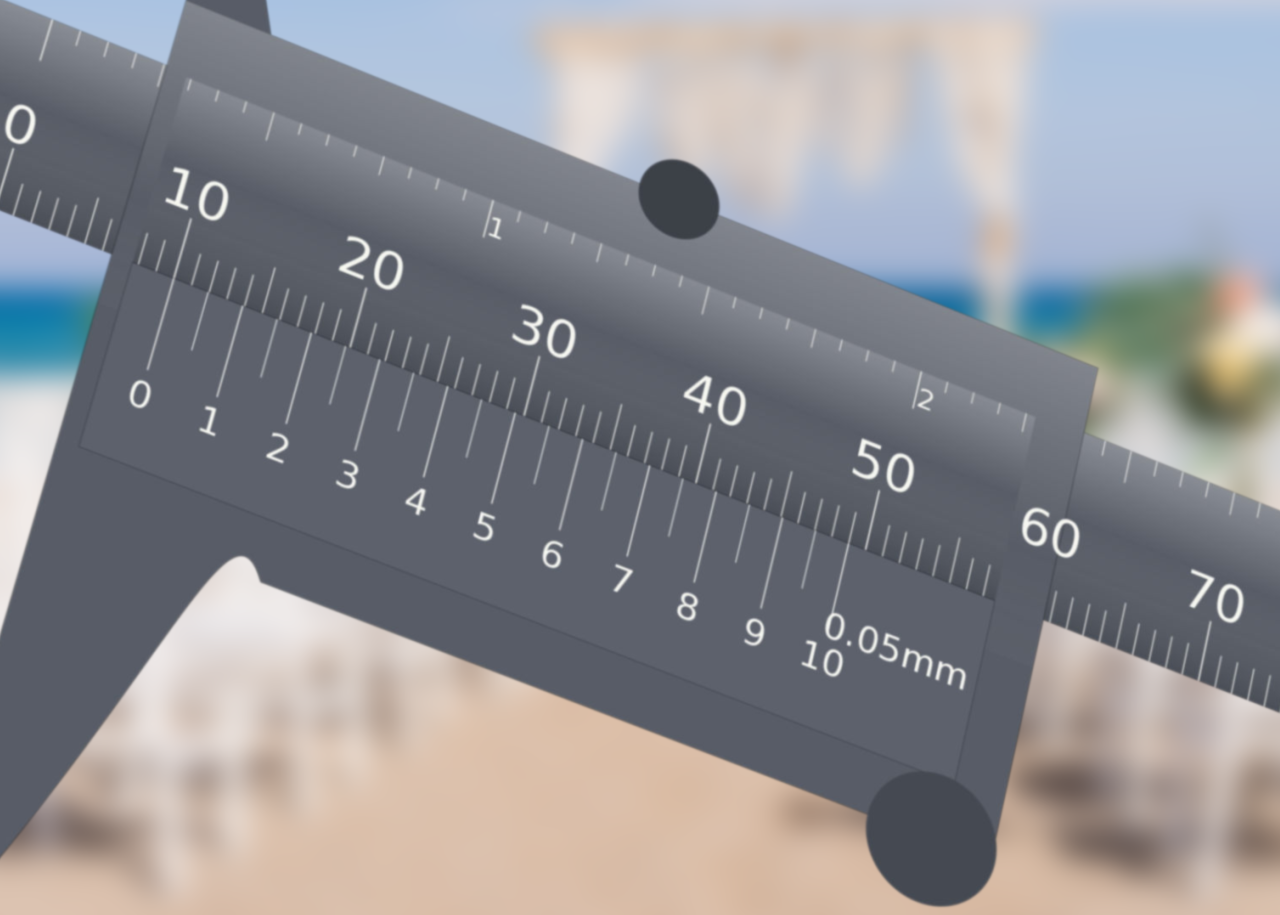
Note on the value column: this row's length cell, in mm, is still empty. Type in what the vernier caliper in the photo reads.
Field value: 10.0 mm
